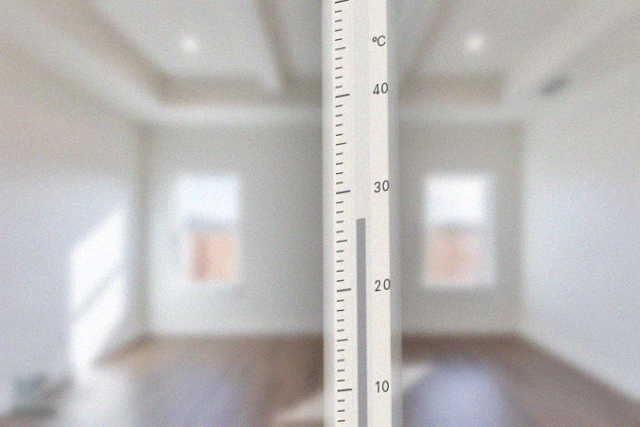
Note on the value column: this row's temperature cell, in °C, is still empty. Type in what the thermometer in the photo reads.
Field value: 27 °C
